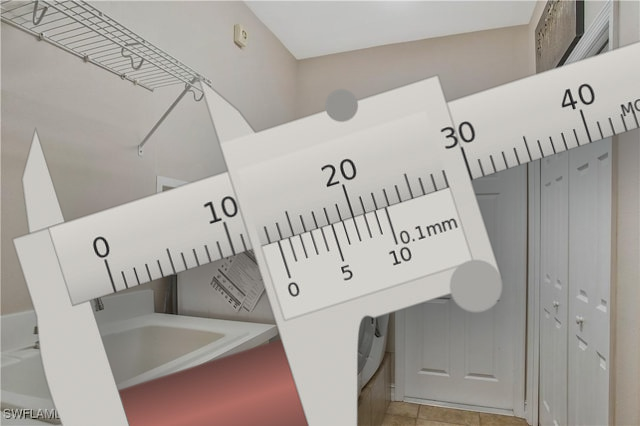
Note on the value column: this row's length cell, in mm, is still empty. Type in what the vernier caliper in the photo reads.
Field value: 13.7 mm
